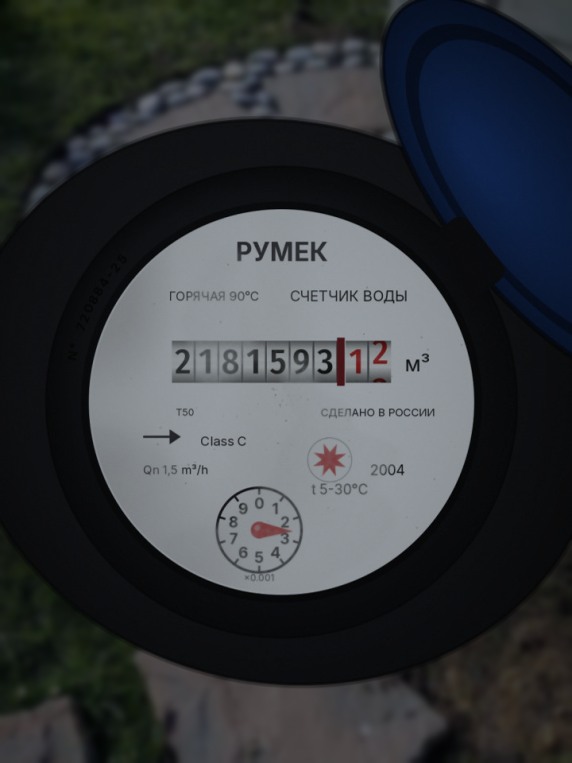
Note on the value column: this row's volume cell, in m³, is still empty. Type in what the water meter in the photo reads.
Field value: 2181593.122 m³
